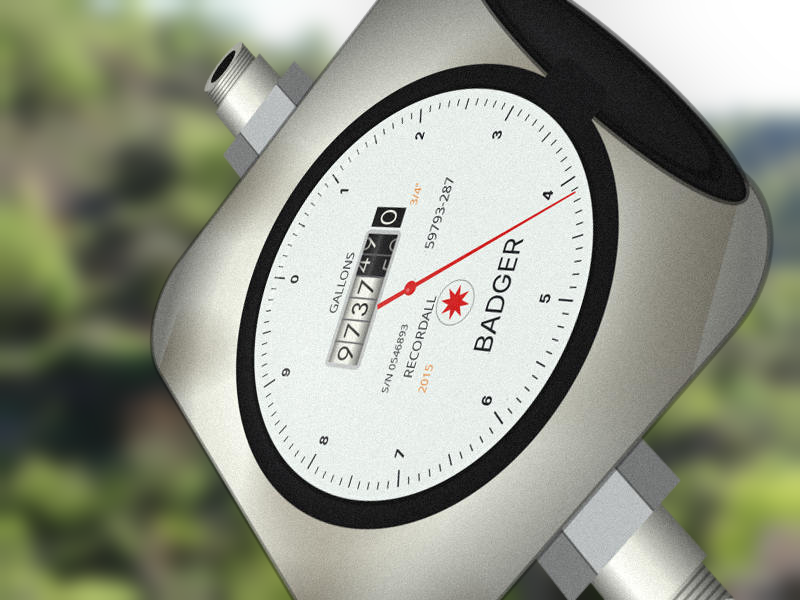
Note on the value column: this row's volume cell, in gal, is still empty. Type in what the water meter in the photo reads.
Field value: 9737494.1 gal
